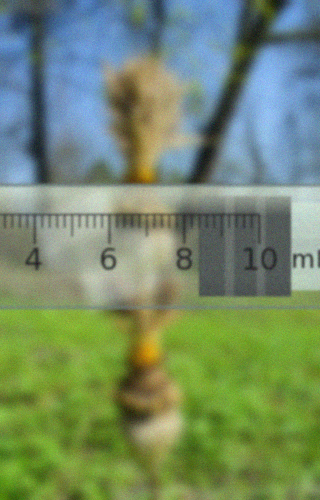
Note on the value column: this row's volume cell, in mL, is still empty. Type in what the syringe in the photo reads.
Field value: 8.4 mL
